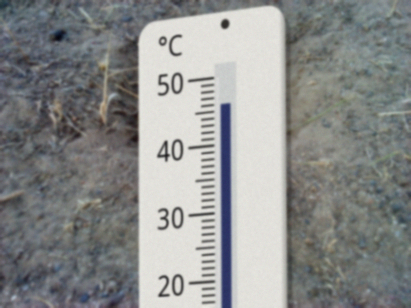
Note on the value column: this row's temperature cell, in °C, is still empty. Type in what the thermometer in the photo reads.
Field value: 46 °C
